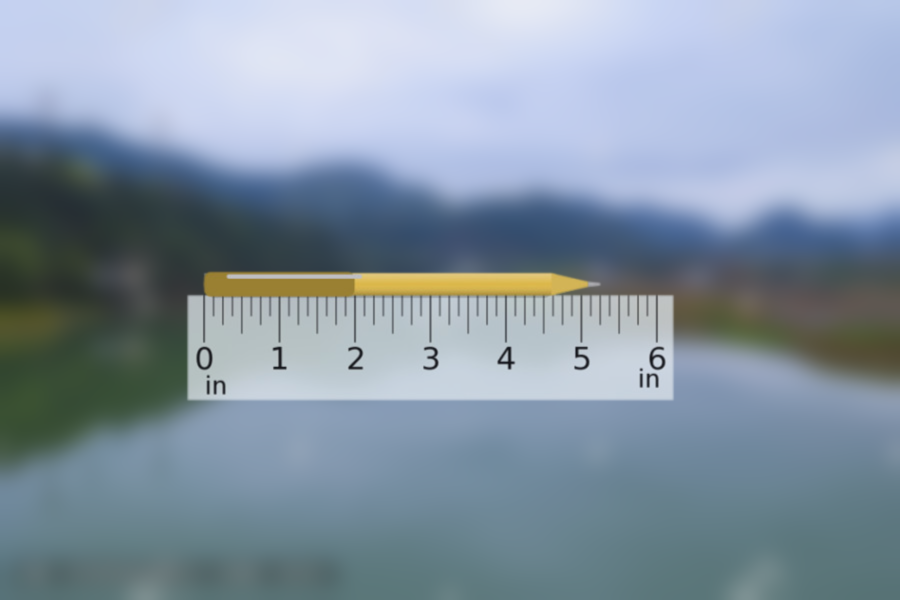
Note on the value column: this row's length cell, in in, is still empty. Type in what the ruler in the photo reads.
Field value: 5.25 in
